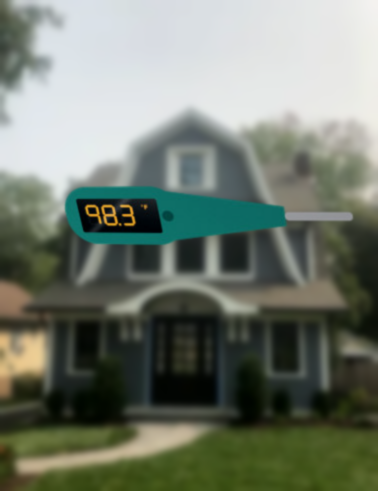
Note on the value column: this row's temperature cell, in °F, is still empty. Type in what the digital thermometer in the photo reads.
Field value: 98.3 °F
